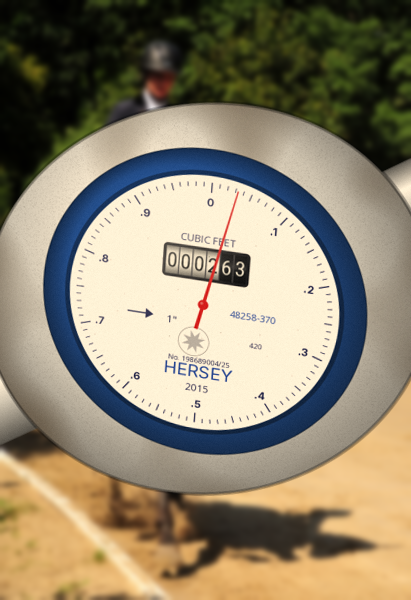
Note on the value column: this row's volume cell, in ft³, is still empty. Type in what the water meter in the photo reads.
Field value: 263.03 ft³
